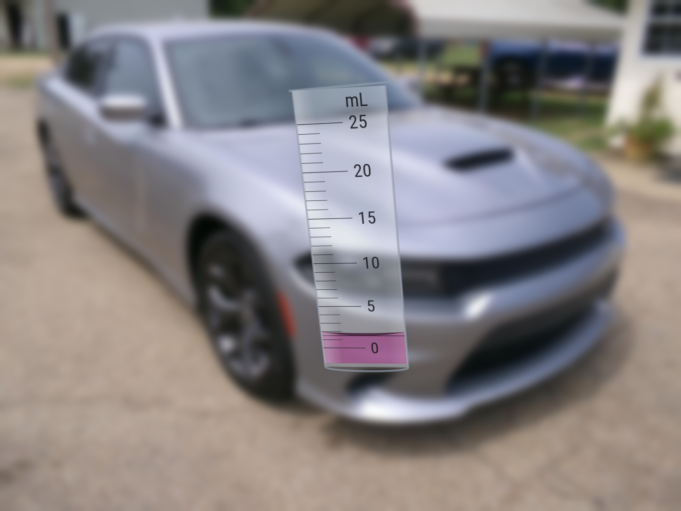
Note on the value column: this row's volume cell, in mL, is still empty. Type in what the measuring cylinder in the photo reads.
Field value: 1.5 mL
